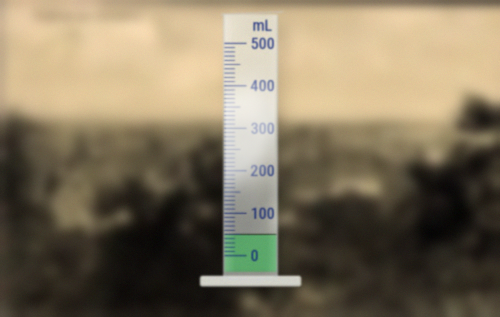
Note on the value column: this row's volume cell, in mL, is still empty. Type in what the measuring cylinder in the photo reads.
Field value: 50 mL
